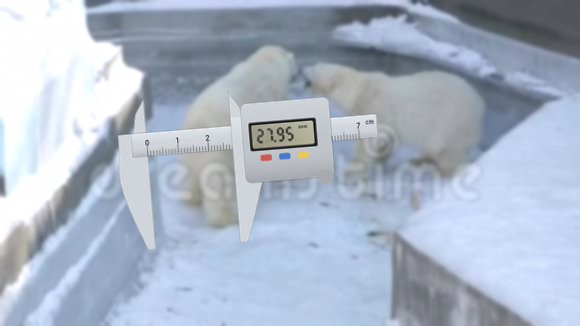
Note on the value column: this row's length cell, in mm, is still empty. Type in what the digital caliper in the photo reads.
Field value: 27.95 mm
